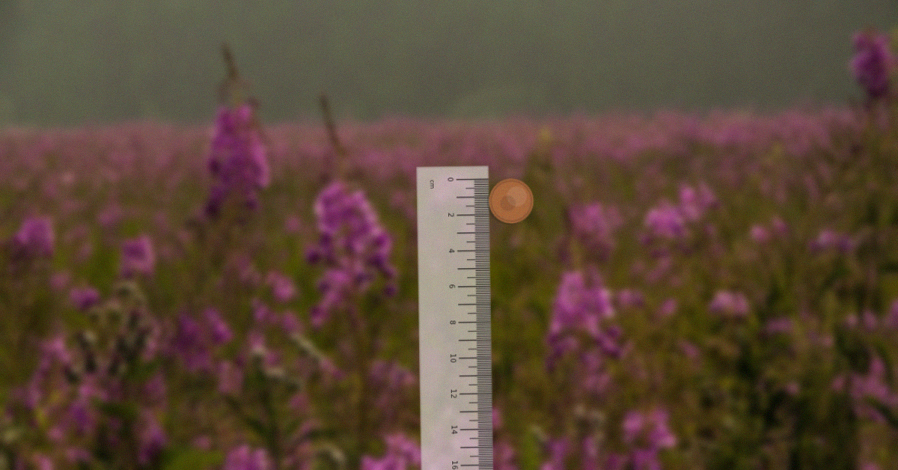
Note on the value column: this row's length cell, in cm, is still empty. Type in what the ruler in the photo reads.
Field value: 2.5 cm
